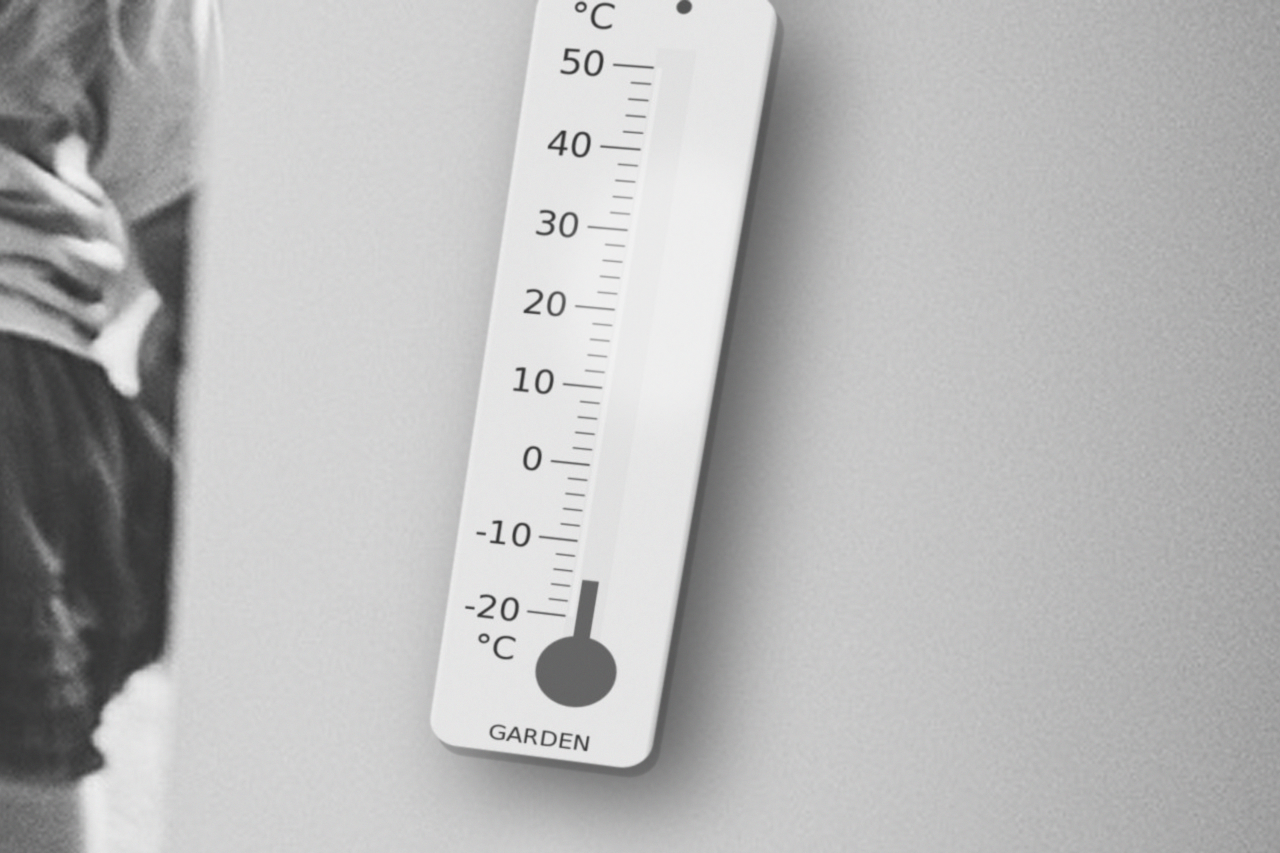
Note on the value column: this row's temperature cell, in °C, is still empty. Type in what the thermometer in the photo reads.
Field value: -15 °C
